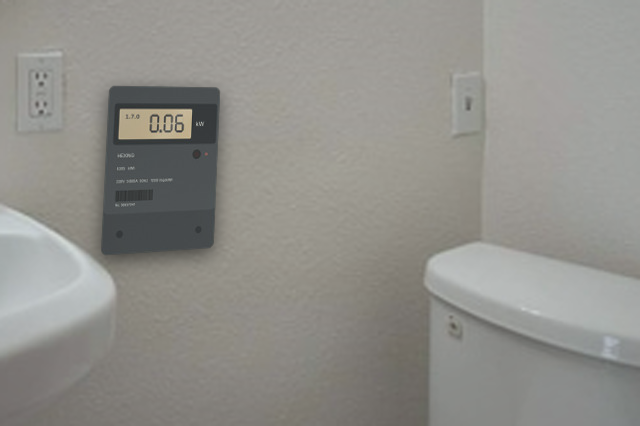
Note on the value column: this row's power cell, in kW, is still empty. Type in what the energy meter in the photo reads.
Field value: 0.06 kW
